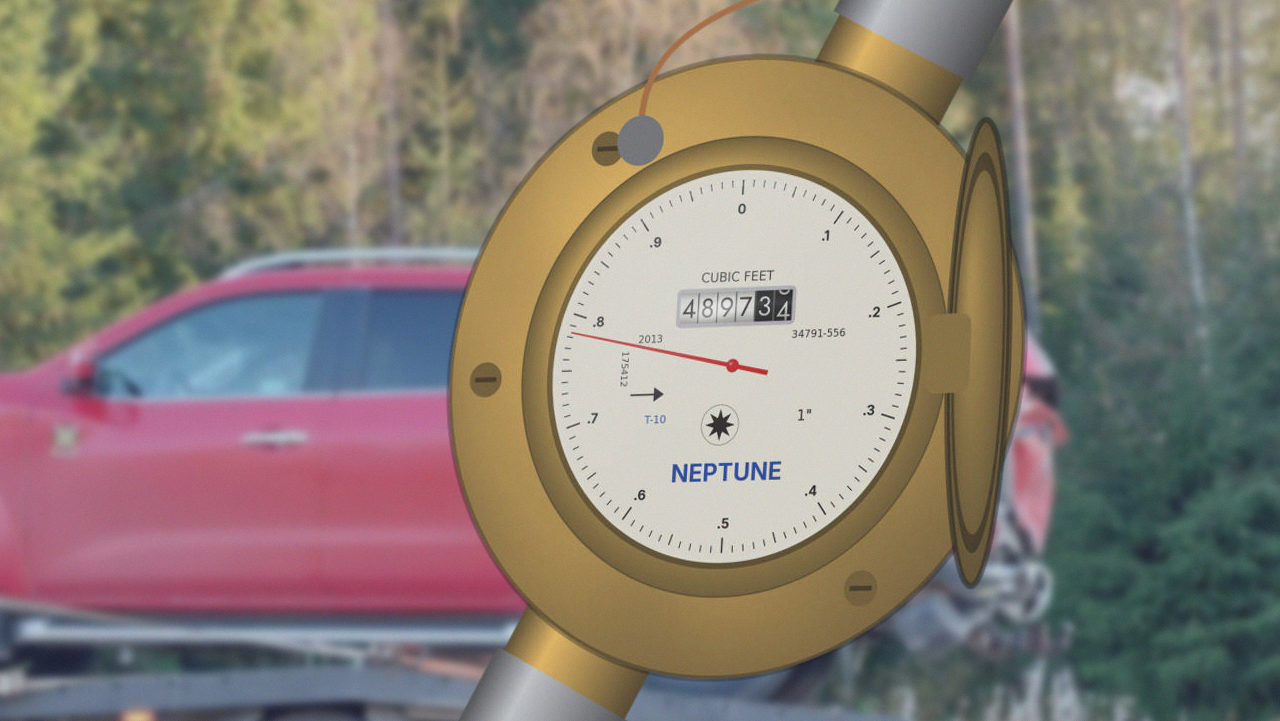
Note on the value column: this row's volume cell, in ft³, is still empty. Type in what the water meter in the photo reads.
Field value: 489733.78 ft³
